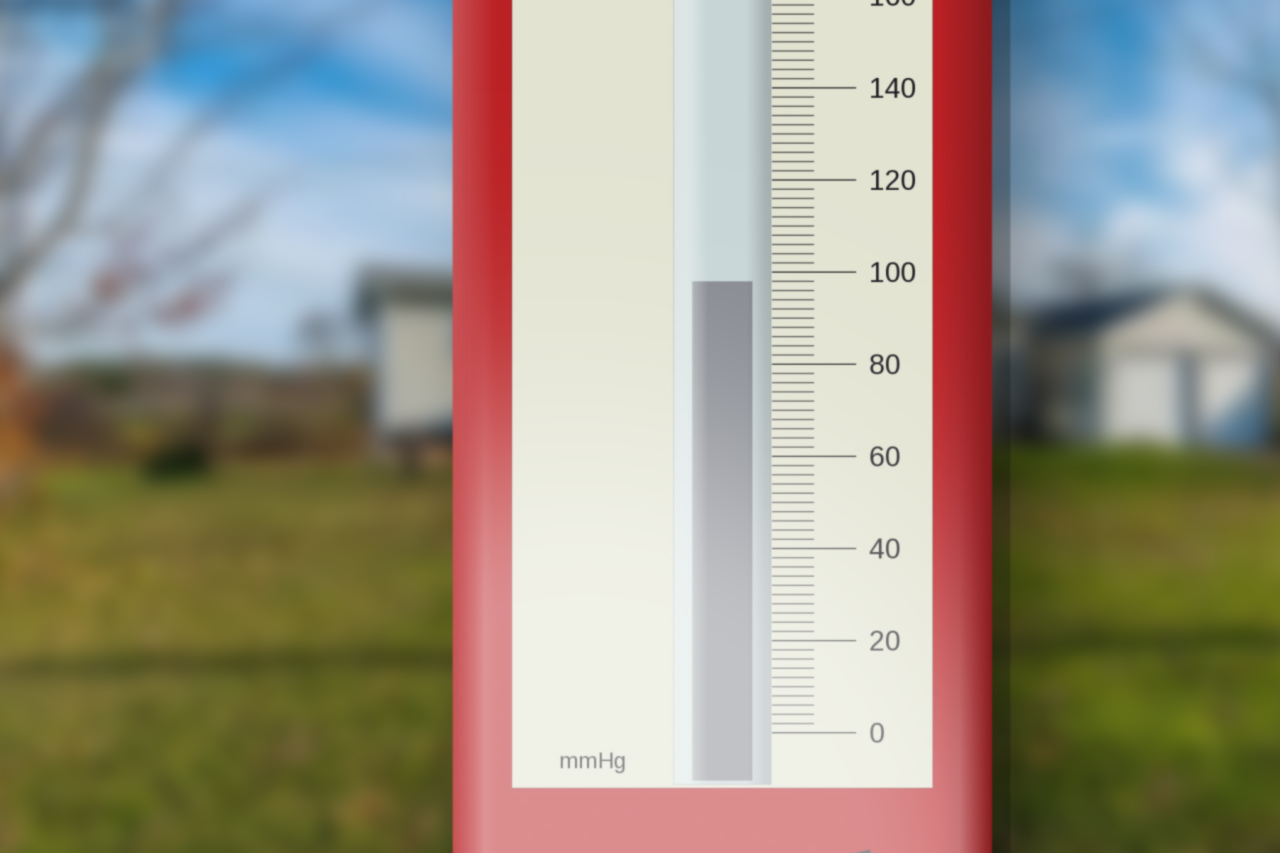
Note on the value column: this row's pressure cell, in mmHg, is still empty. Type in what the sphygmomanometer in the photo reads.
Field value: 98 mmHg
